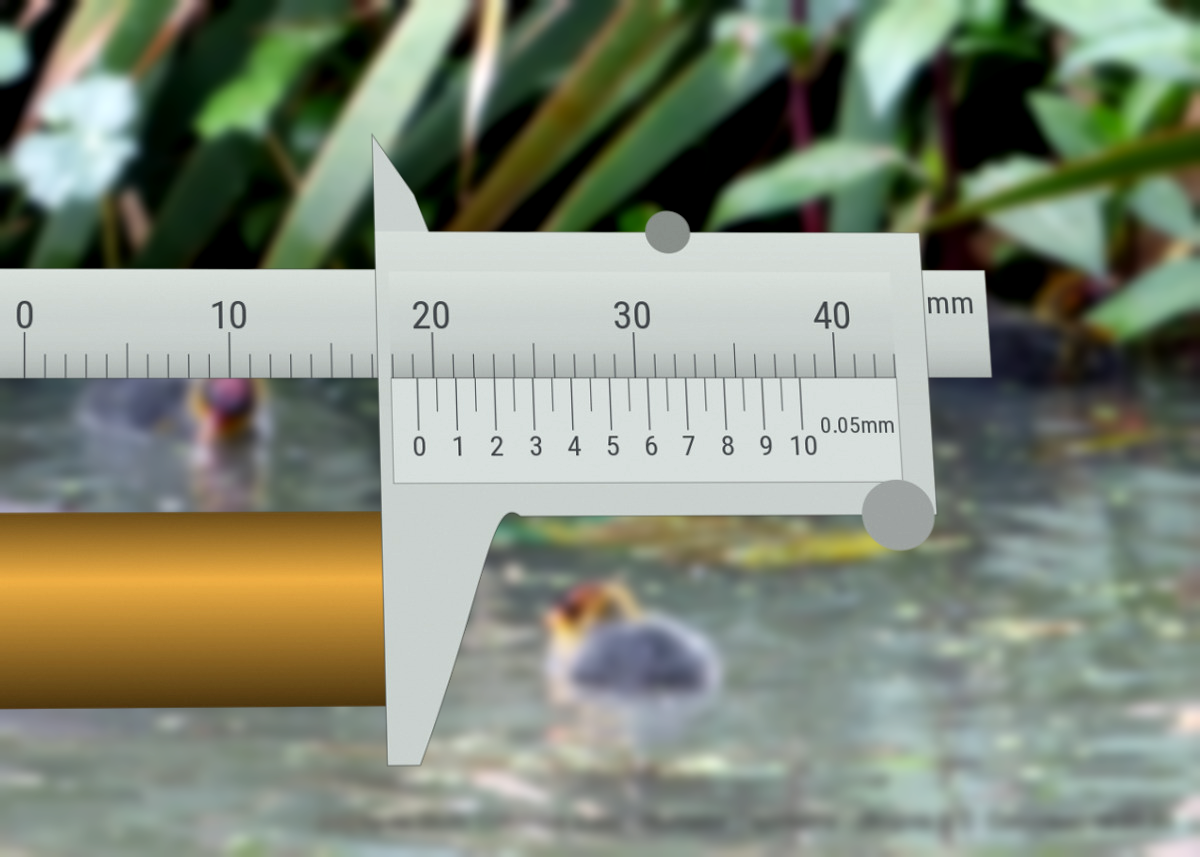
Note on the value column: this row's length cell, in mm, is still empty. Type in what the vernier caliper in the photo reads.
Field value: 19.2 mm
